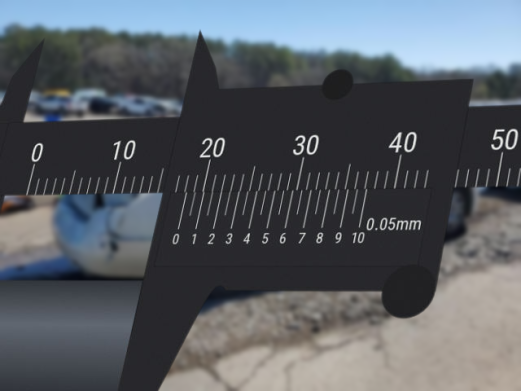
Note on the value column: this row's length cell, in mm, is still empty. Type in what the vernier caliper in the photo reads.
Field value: 18.2 mm
